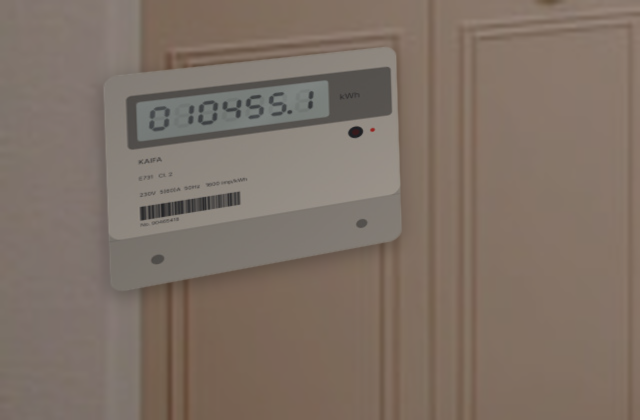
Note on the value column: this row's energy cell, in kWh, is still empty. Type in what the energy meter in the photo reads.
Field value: 10455.1 kWh
